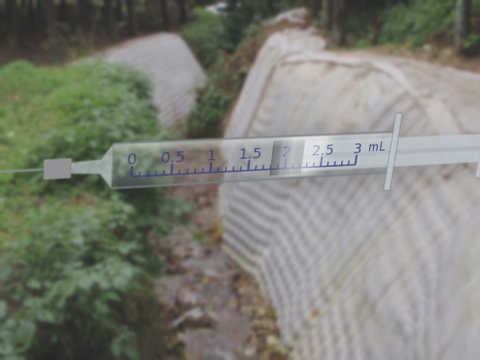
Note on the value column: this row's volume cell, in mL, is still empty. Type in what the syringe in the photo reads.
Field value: 1.8 mL
